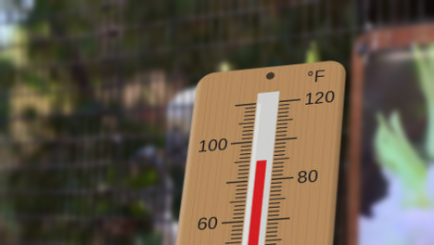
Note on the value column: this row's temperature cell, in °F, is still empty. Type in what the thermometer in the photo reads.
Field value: 90 °F
